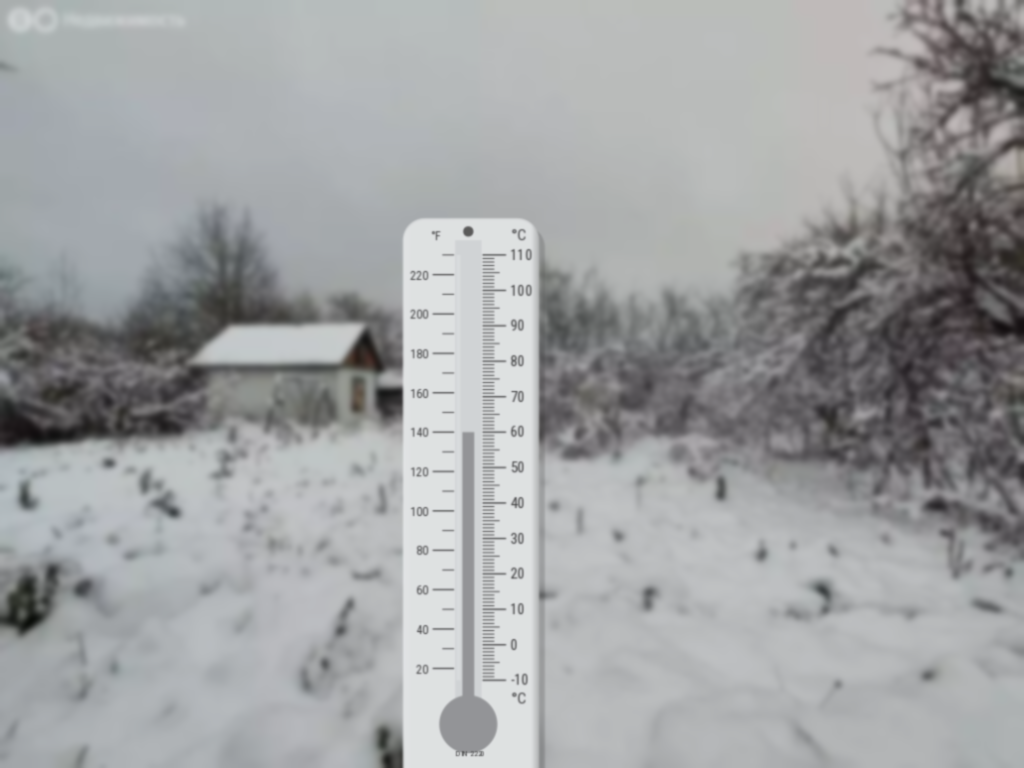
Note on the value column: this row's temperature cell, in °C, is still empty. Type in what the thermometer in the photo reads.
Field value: 60 °C
